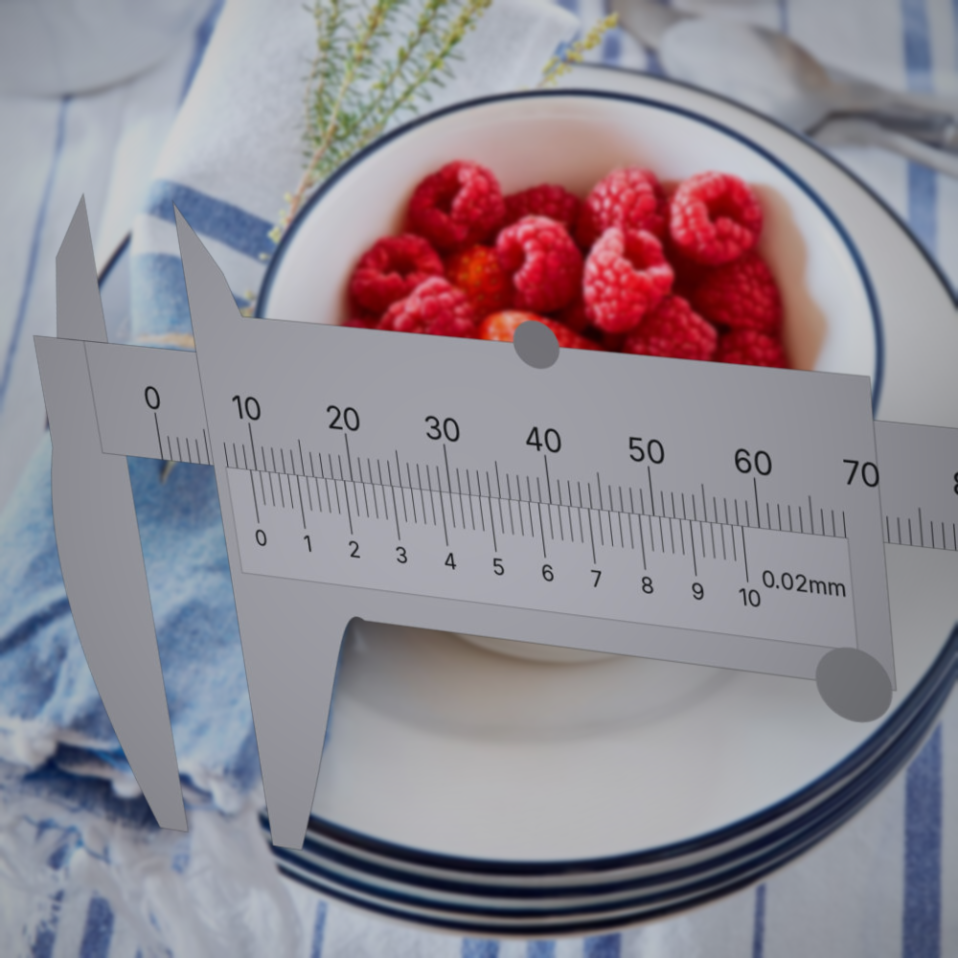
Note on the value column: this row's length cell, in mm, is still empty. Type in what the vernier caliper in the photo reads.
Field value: 9.4 mm
